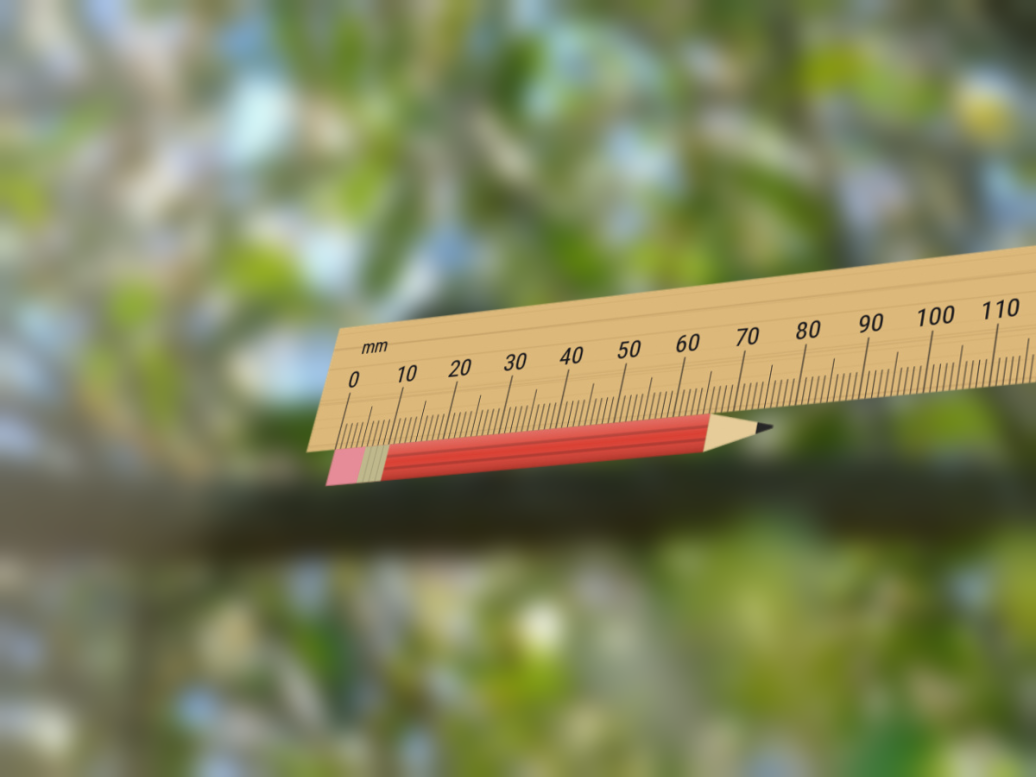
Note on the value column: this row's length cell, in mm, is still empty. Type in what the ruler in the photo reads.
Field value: 77 mm
